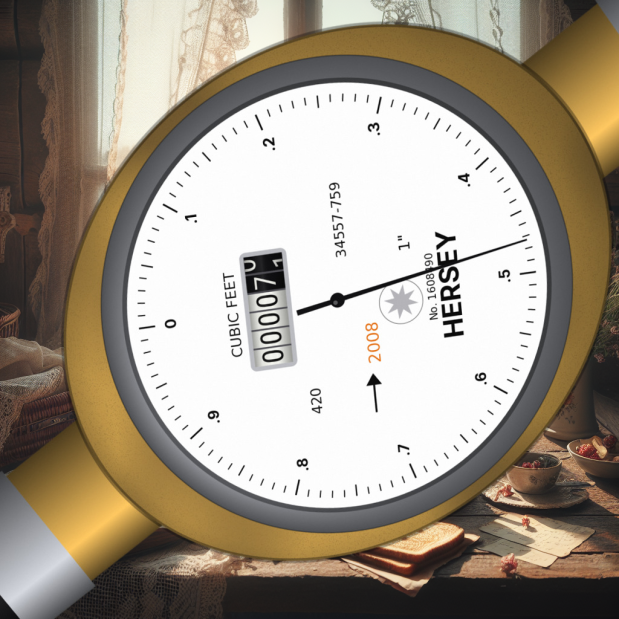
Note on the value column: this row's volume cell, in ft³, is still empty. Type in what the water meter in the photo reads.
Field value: 70.47 ft³
